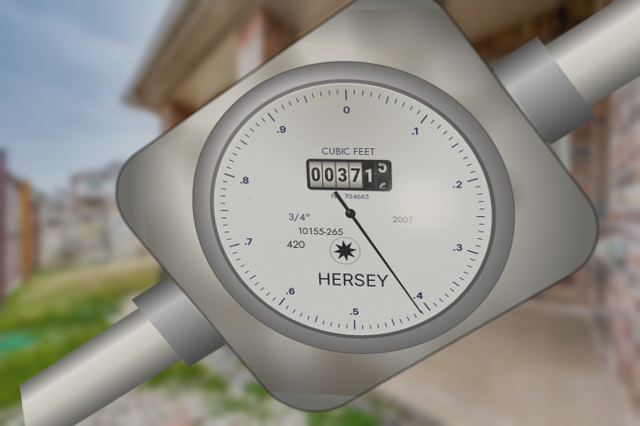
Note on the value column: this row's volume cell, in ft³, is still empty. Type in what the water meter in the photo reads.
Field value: 3715.41 ft³
